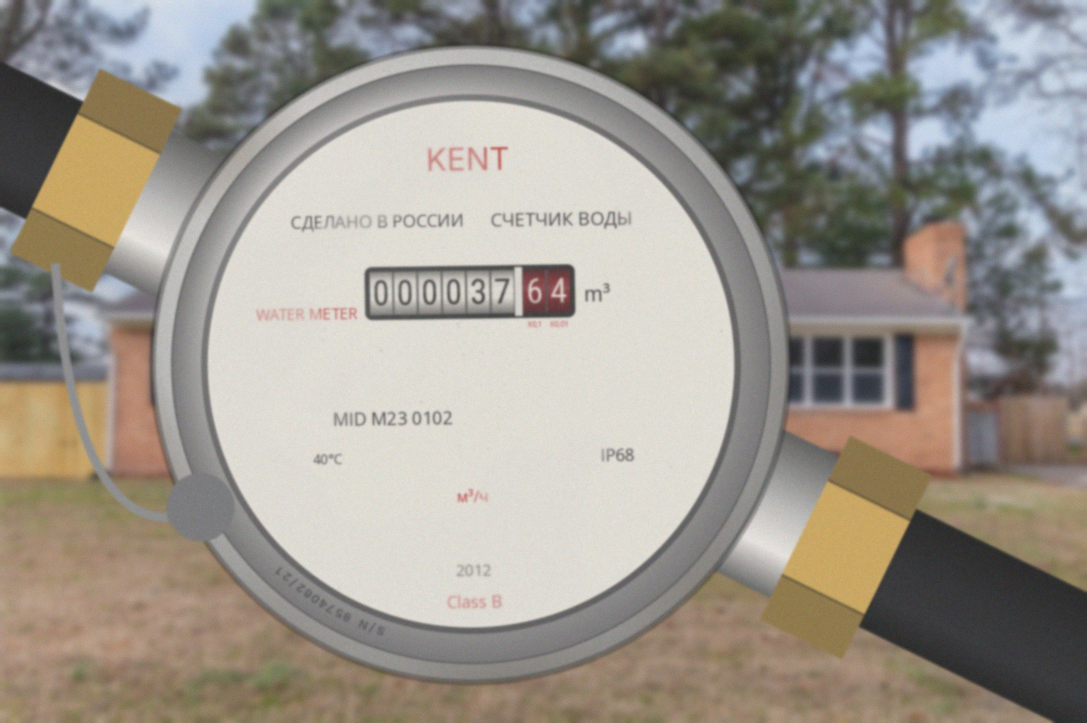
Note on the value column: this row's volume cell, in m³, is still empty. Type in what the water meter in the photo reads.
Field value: 37.64 m³
